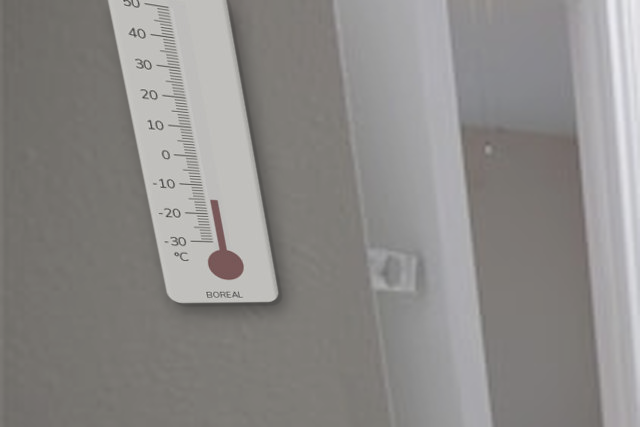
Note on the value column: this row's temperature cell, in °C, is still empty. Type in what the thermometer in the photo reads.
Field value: -15 °C
